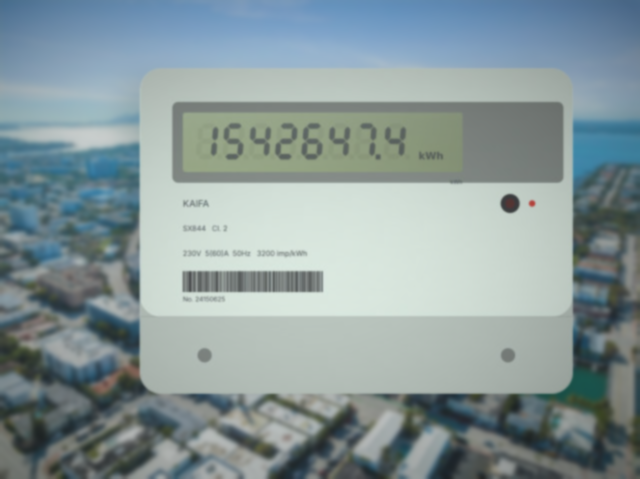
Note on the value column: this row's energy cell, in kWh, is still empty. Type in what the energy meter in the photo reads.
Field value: 1542647.4 kWh
